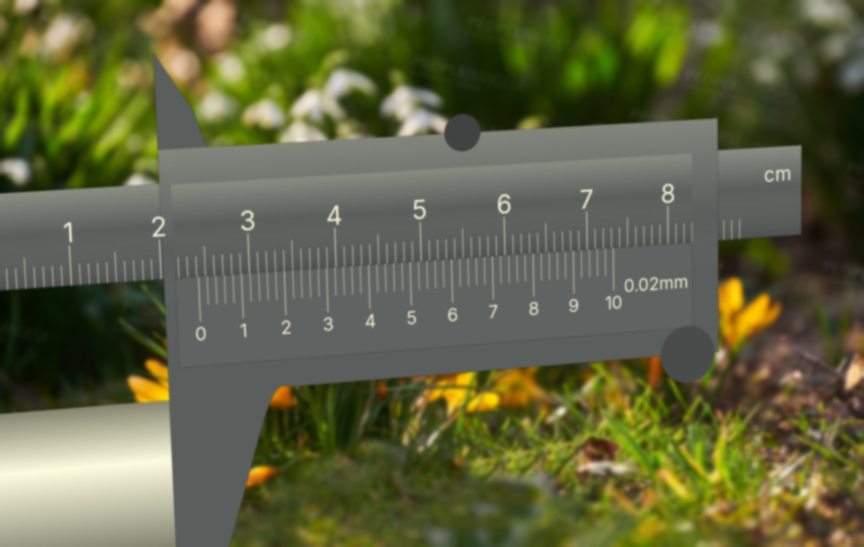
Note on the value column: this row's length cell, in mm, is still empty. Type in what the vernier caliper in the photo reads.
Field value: 24.2 mm
